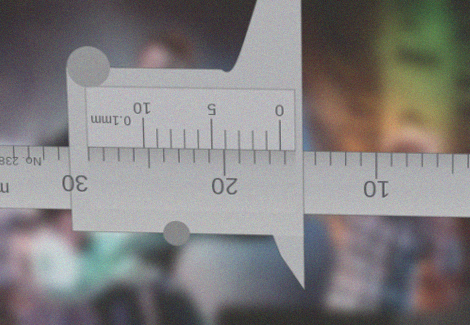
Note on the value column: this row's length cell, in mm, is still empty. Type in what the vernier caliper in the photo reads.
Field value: 16.3 mm
